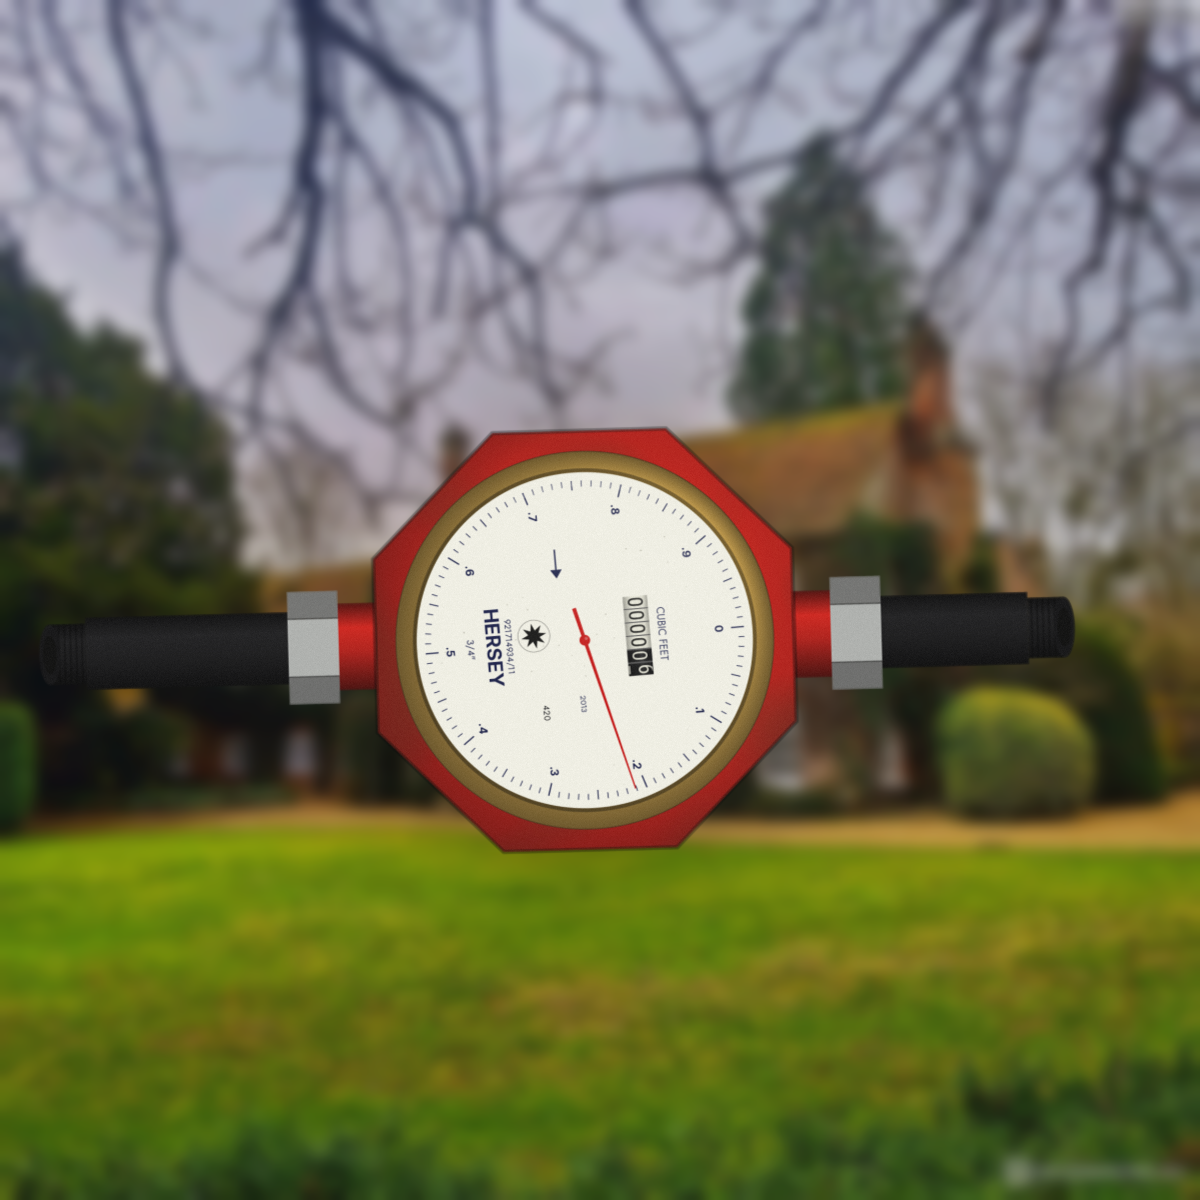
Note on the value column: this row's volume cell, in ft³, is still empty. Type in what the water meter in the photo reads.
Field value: 6.21 ft³
